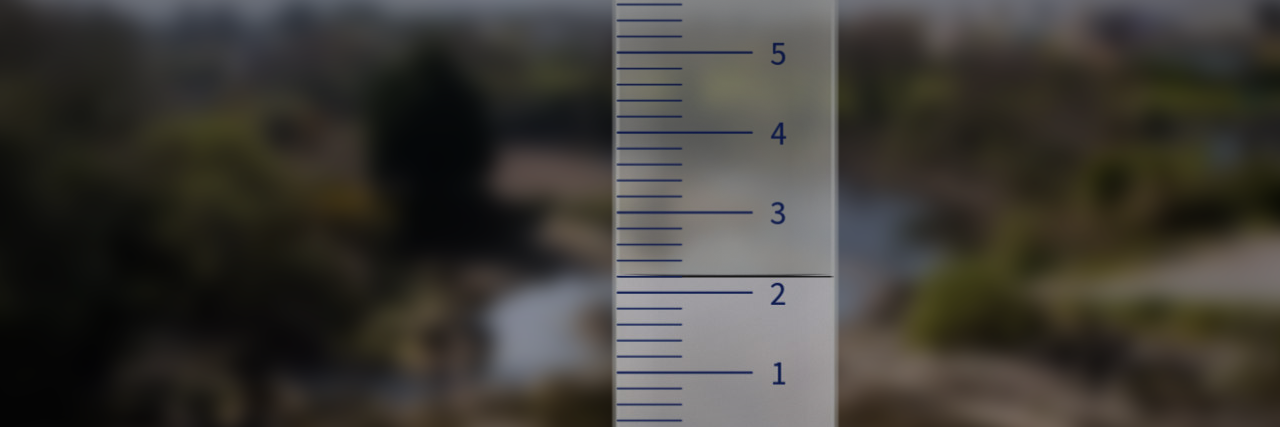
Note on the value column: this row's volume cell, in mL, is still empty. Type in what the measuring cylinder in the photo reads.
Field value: 2.2 mL
